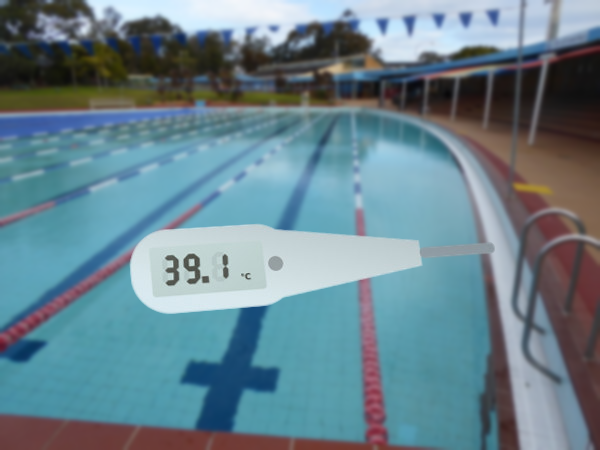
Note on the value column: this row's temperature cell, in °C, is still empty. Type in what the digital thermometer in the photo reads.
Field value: 39.1 °C
